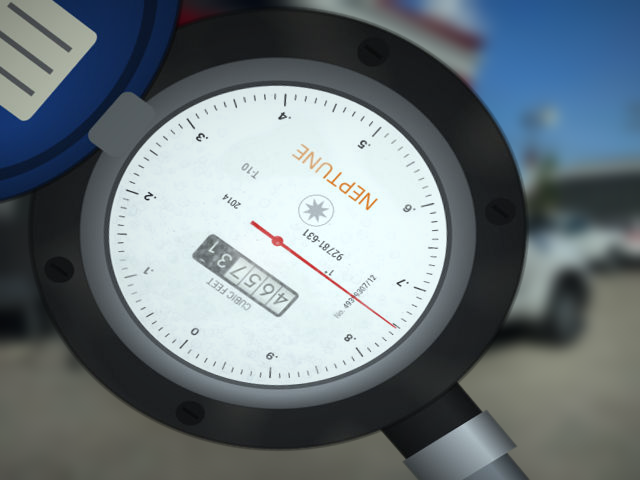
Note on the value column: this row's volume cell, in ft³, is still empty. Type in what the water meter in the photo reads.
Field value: 465730.75 ft³
